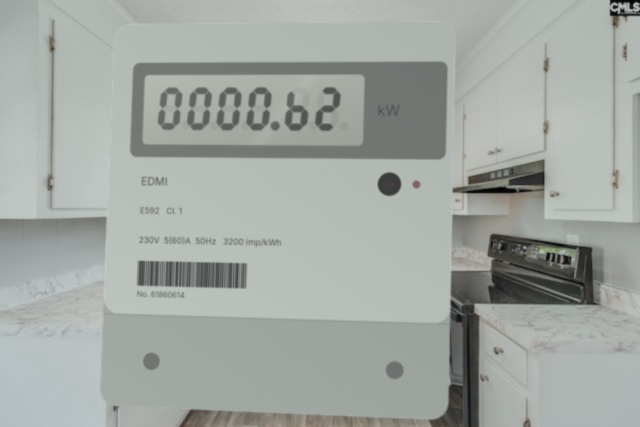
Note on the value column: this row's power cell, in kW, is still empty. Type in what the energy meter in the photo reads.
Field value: 0.62 kW
